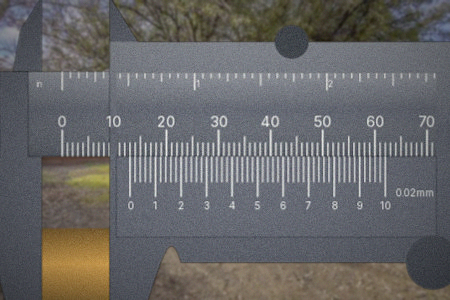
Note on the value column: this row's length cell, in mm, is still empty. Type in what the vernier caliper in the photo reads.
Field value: 13.0 mm
